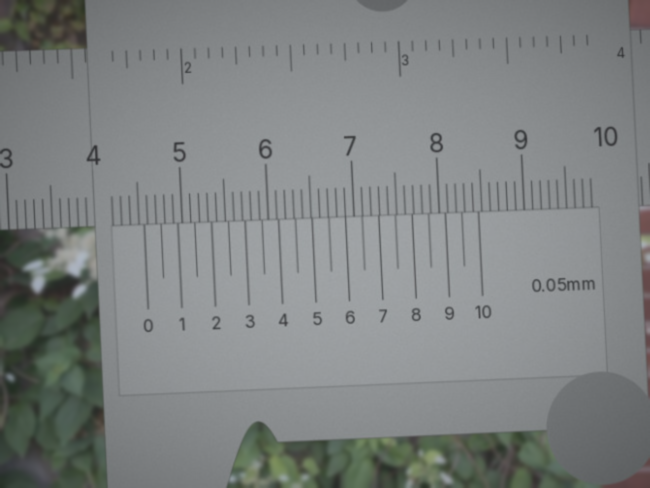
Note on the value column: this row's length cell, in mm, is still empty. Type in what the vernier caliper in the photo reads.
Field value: 45.6 mm
